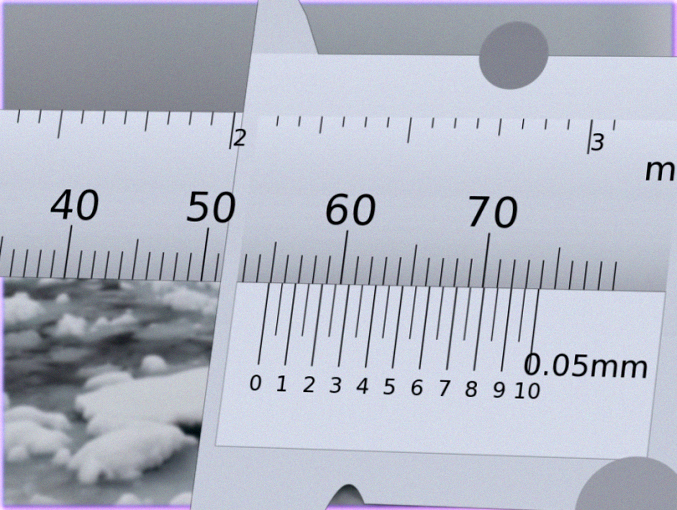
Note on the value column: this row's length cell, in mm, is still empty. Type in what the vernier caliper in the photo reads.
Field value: 54.9 mm
